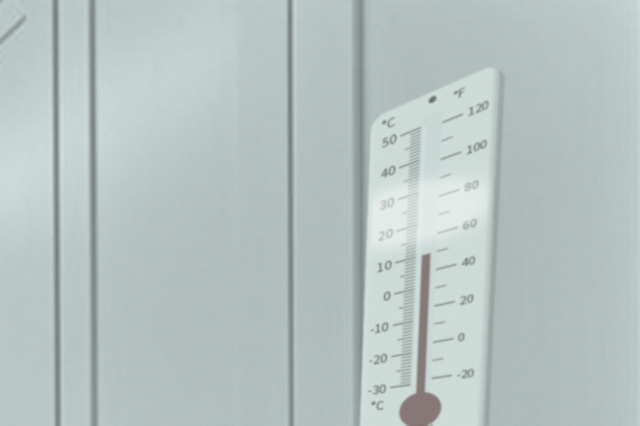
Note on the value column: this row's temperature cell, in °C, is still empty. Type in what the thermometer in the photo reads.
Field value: 10 °C
